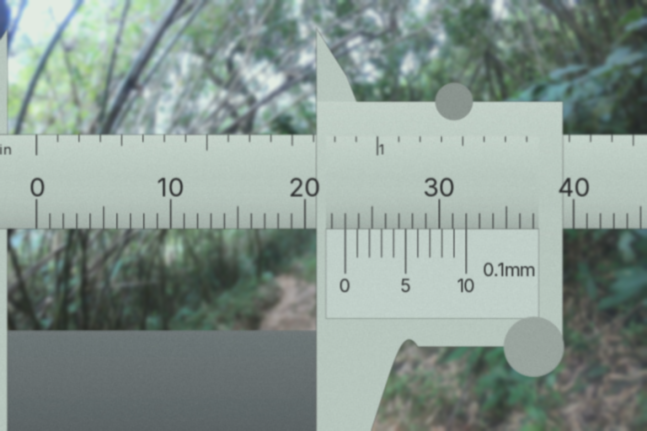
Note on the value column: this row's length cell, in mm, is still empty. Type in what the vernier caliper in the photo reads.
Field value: 23.0 mm
